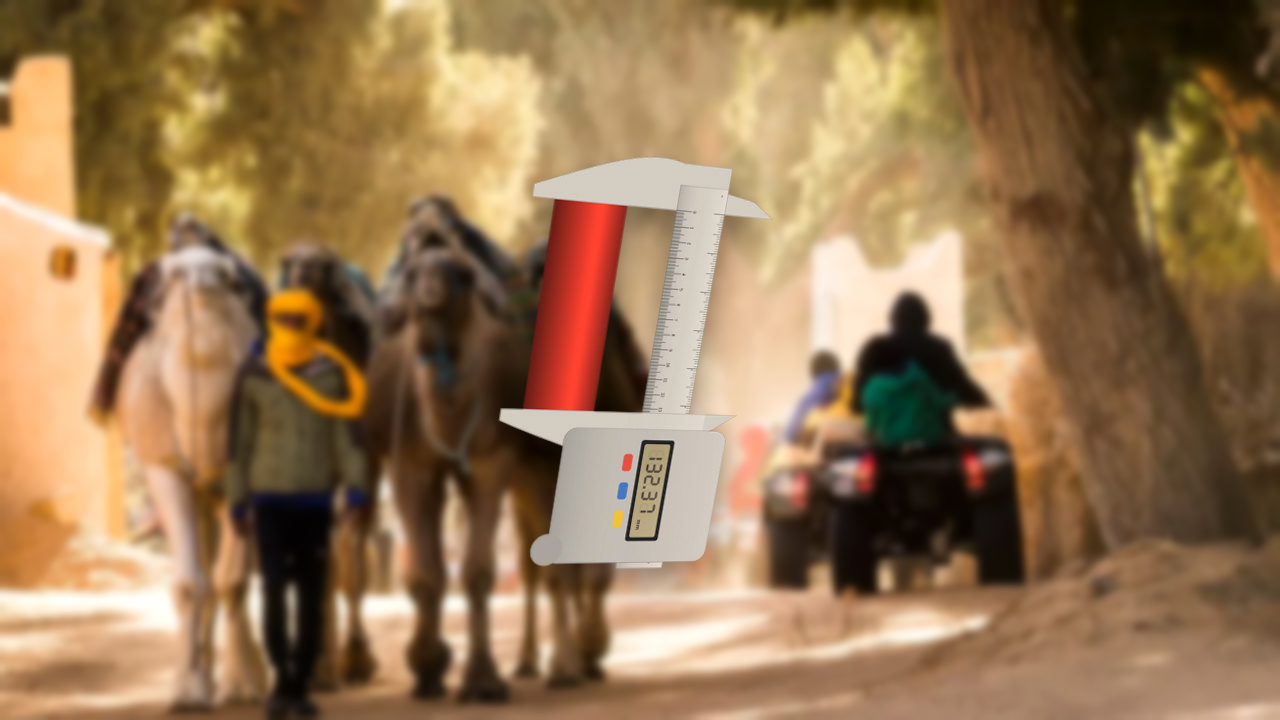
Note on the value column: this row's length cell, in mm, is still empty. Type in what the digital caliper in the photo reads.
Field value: 132.37 mm
